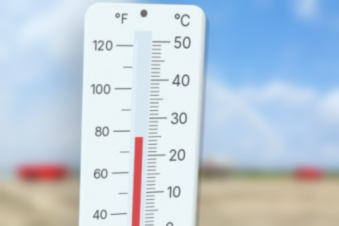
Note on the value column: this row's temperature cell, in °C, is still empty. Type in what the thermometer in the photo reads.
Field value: 25 °C
